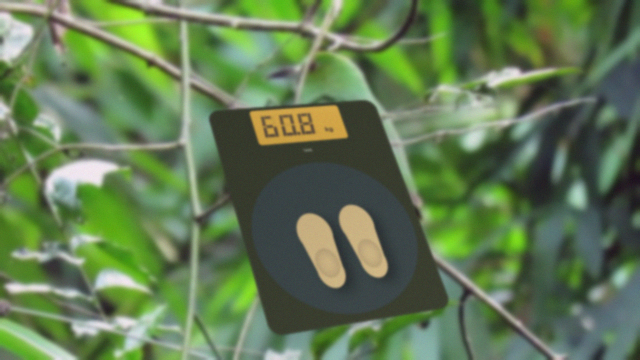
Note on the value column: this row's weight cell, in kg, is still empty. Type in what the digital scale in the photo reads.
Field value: 60.8 kg
